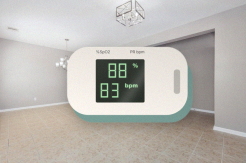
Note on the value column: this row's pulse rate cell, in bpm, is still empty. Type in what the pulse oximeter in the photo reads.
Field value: 83 bpm
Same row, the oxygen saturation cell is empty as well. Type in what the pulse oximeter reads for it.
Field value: 88 %
